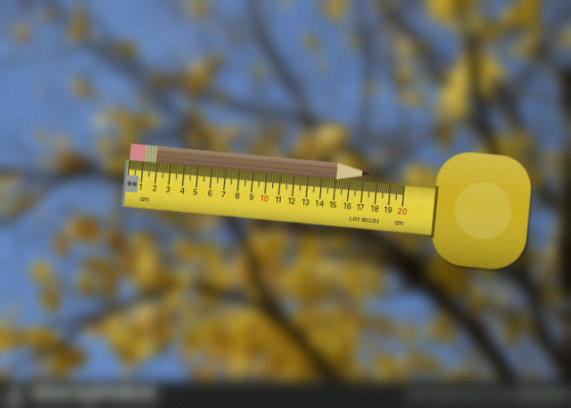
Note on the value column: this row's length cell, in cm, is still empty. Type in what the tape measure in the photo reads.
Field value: 17.5 cm
